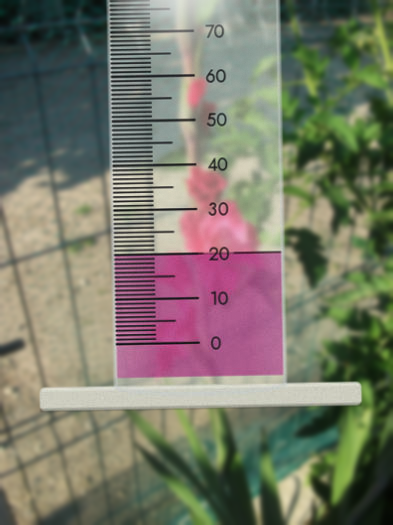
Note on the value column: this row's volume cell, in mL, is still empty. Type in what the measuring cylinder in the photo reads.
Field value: 20 mL
